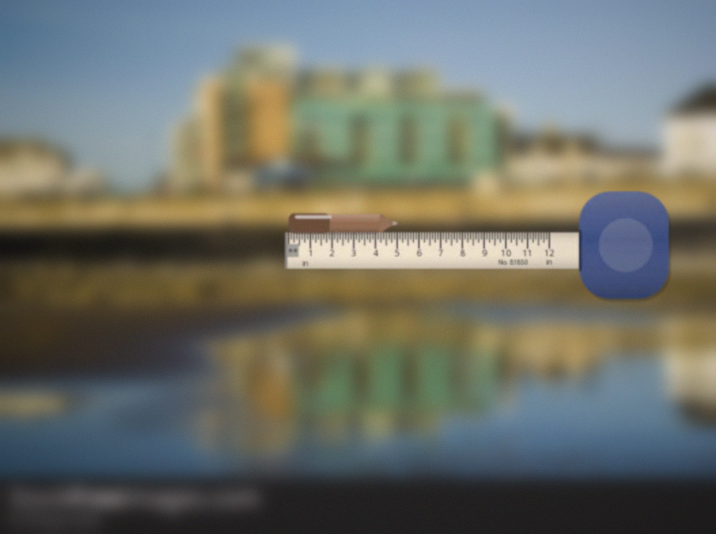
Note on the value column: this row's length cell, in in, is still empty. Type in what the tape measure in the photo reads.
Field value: 5 in
